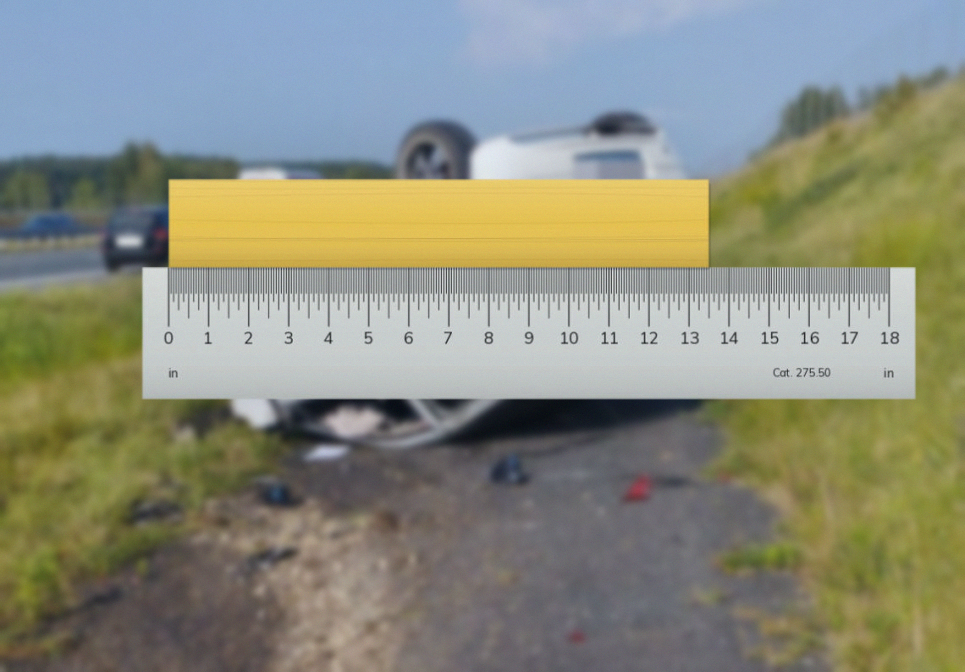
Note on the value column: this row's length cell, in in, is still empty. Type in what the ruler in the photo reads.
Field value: 13.5 in
